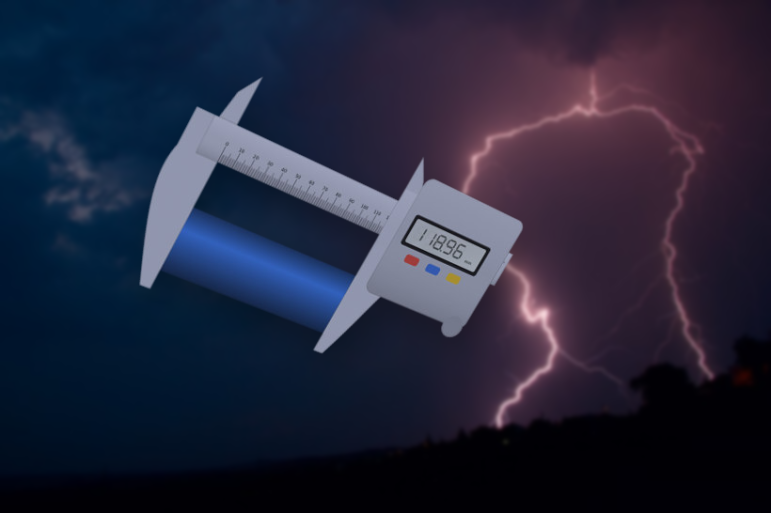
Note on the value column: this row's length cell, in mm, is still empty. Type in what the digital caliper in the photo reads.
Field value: 118.96 mm
